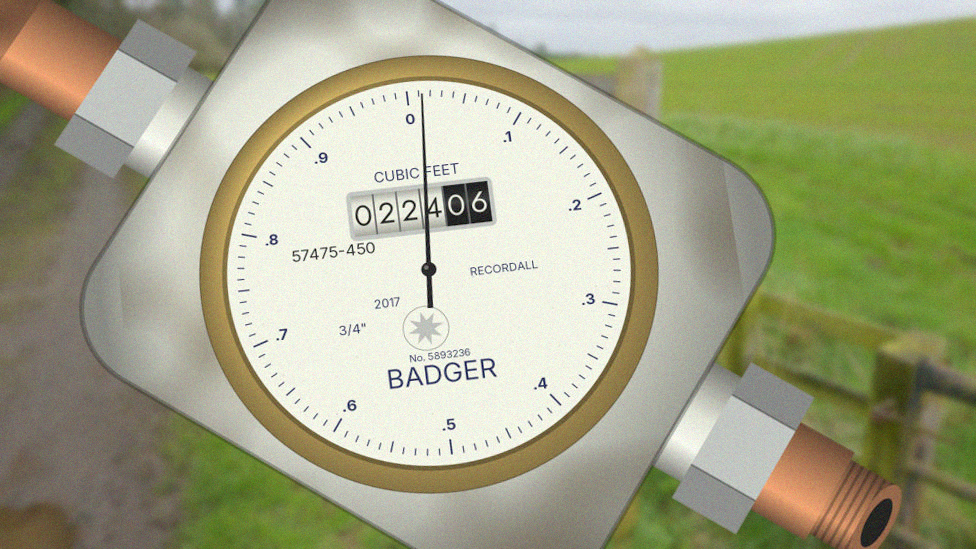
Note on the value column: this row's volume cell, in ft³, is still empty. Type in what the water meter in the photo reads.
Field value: 22406.01 ft³
